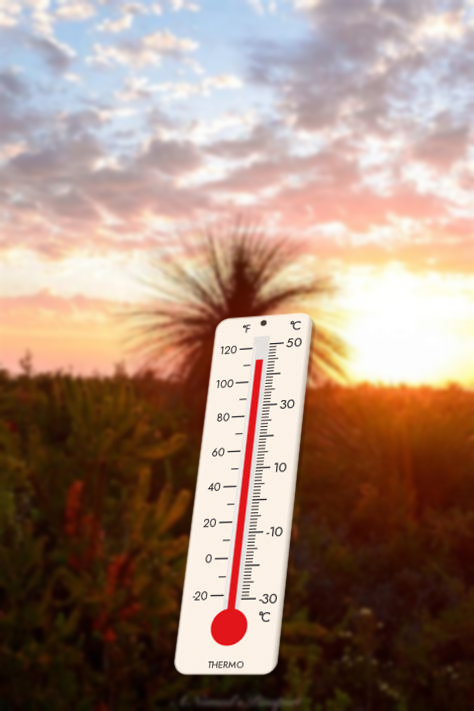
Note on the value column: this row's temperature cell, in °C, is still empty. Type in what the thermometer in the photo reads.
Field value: 45 °C
